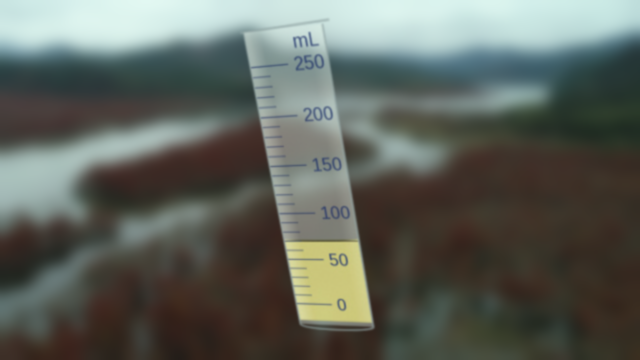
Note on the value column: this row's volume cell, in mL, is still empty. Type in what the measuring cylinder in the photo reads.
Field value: 70 mL
